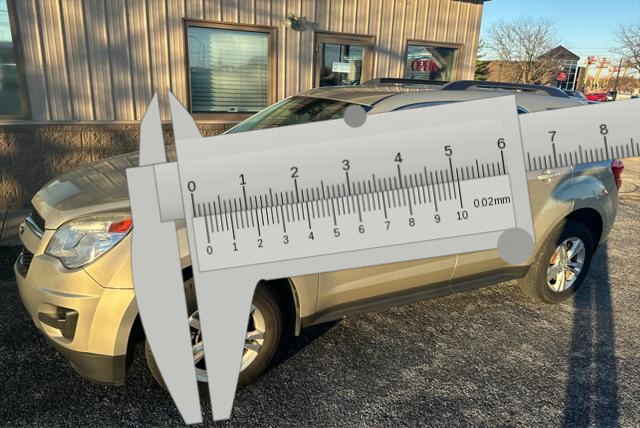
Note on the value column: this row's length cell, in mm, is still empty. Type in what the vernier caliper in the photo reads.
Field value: 2.0 mm
